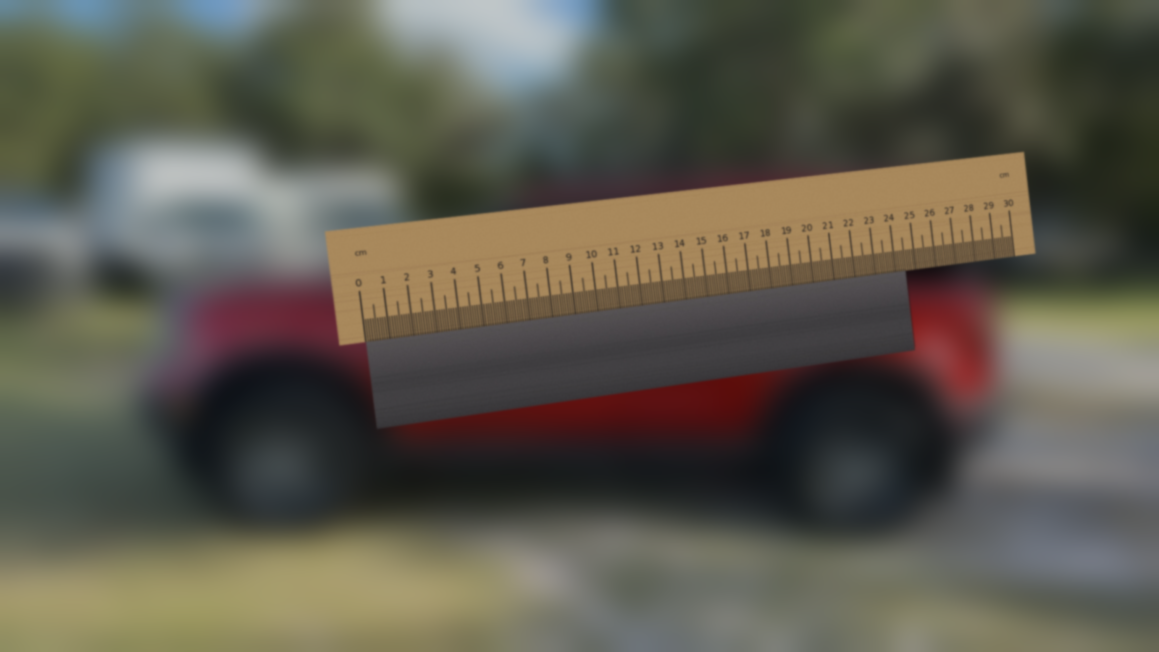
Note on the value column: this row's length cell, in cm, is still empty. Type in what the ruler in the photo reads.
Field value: 24.5 cm
